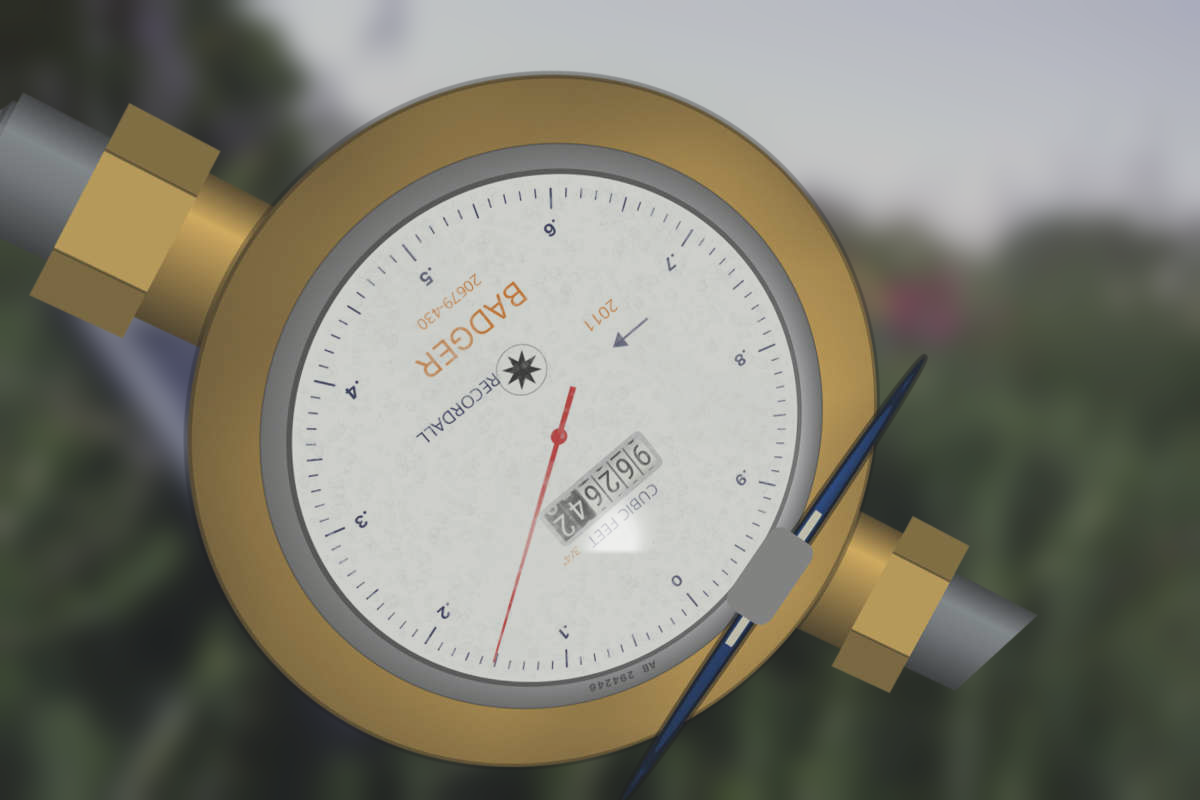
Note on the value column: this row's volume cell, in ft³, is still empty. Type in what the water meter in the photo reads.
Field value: 962642.15 ft³
